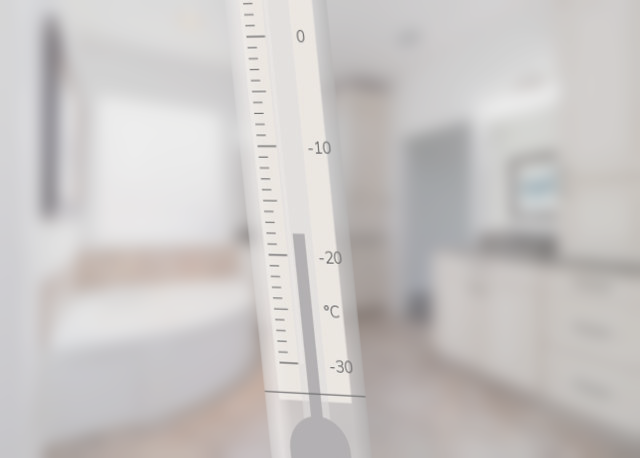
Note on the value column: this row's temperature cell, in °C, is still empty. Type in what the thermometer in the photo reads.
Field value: -18 °C
